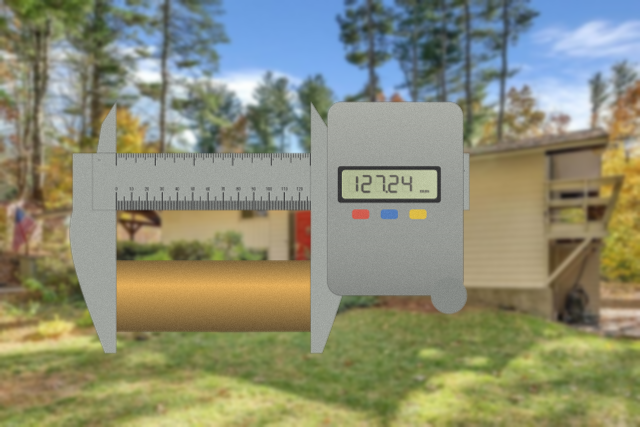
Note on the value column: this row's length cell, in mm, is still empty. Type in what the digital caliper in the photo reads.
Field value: 127.24 mm
